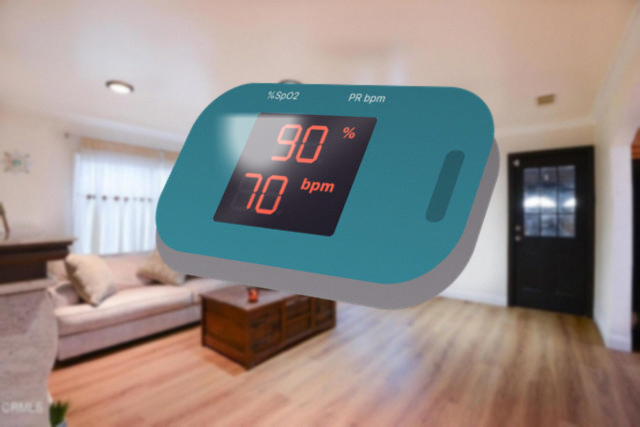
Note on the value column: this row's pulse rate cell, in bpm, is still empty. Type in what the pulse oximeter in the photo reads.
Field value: 70 bpm
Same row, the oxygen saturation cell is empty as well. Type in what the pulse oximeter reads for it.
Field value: 90 %
